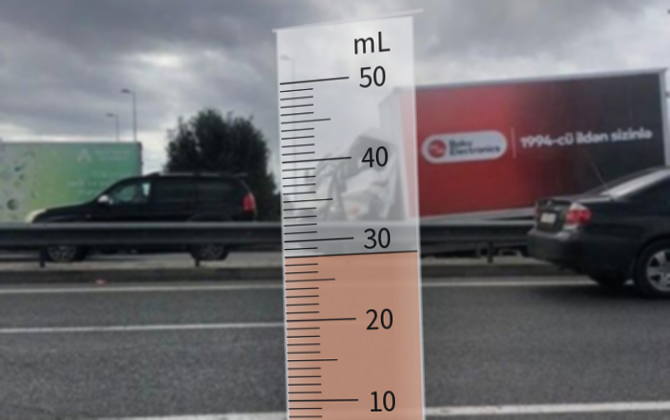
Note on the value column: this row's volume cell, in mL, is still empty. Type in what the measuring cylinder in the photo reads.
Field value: 28 mL
